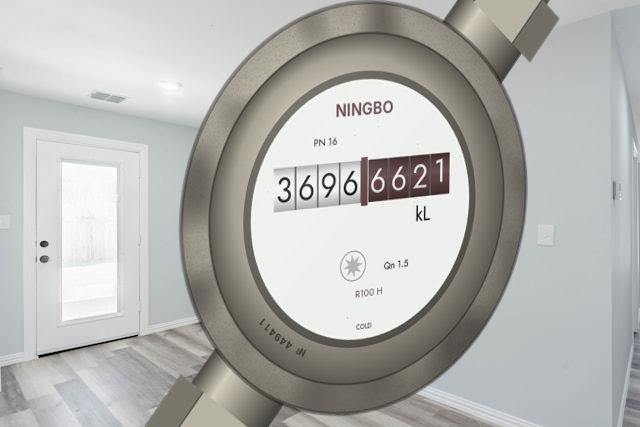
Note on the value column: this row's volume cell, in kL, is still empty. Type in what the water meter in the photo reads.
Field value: 3696.6621 kL
